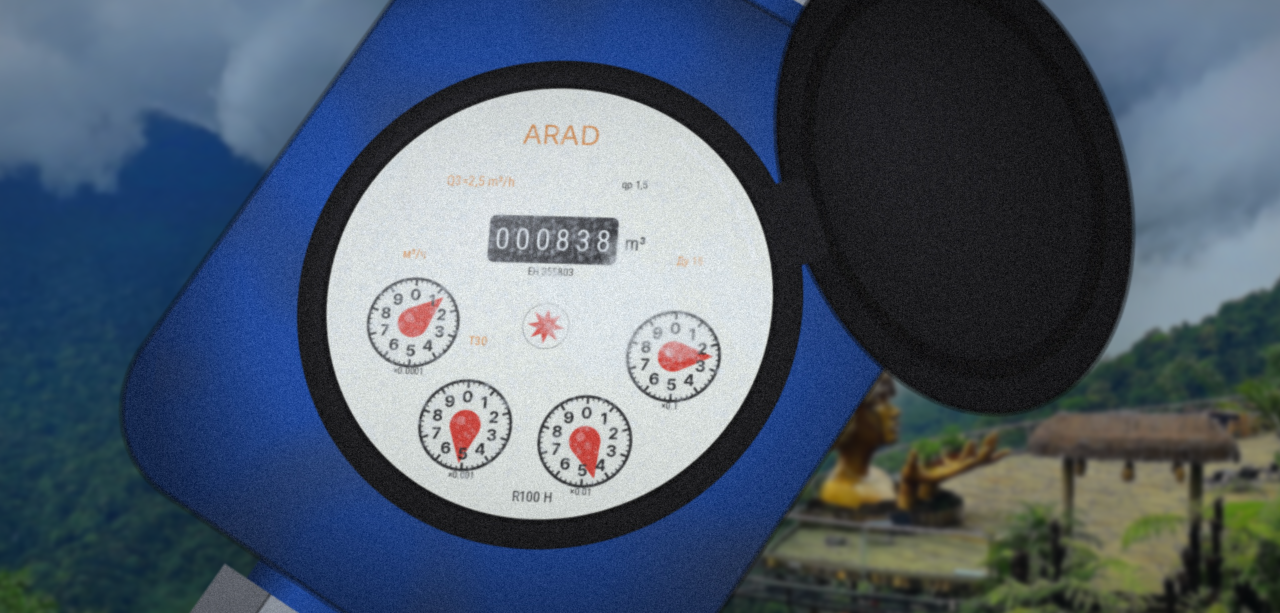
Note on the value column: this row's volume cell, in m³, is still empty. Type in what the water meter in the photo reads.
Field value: 838.2451 m³
